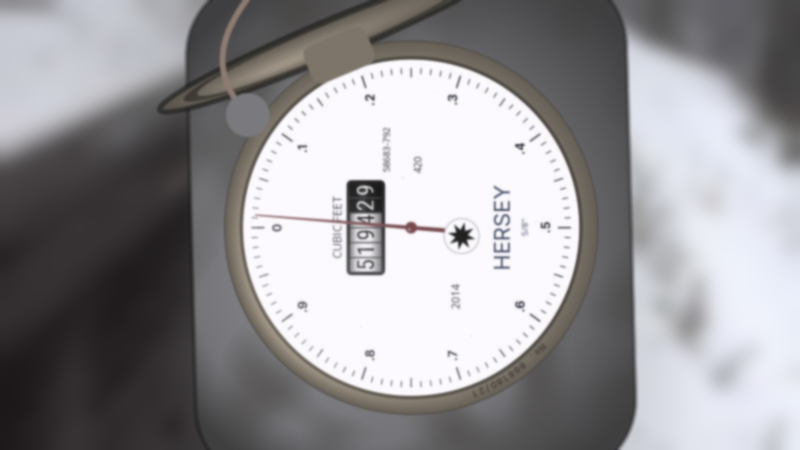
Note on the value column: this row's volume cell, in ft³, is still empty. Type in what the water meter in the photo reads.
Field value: 519429.01 ft³
